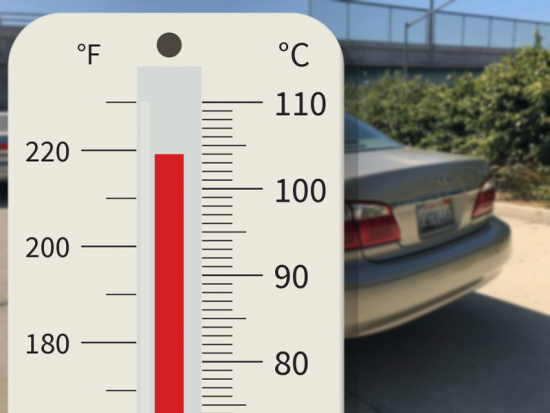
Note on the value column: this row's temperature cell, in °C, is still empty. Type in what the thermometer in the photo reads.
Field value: 104 °C
